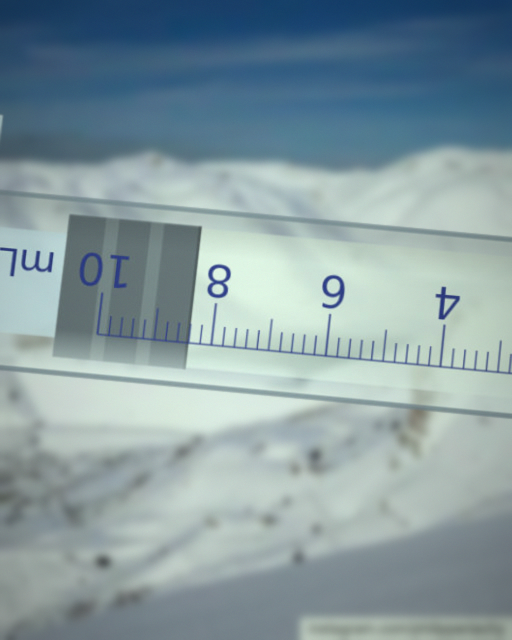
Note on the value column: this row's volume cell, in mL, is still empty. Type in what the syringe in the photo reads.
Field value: 8.4 mL
